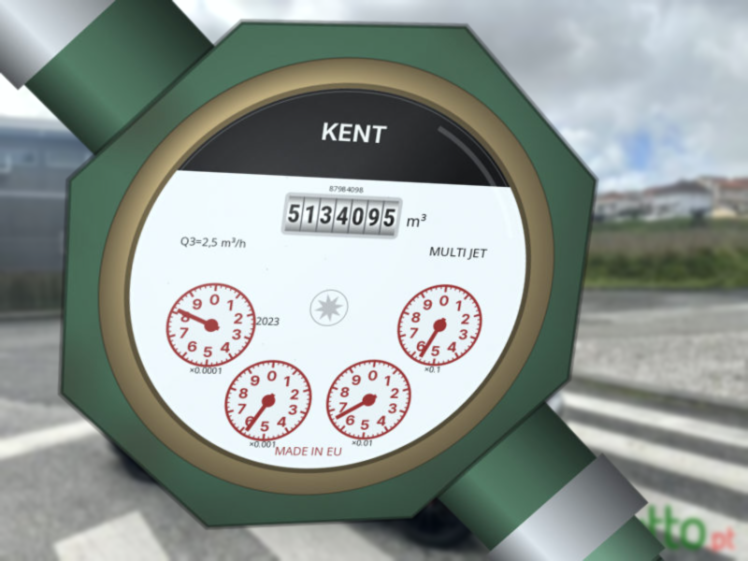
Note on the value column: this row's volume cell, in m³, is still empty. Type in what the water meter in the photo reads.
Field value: 5134095.5658 m³
